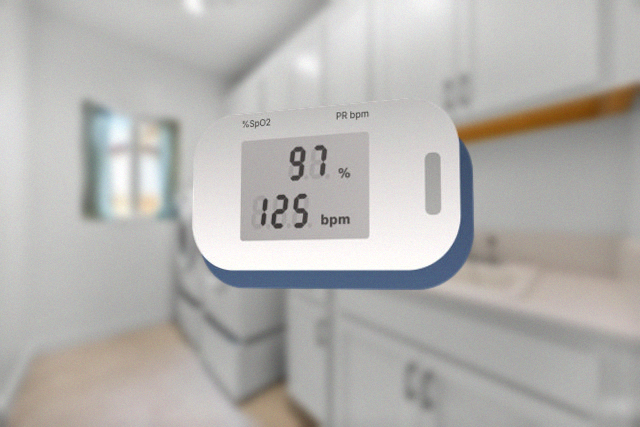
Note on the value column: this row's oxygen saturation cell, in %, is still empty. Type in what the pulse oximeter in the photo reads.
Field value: 97 %
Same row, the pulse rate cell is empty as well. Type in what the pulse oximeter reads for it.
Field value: 125 bpm
